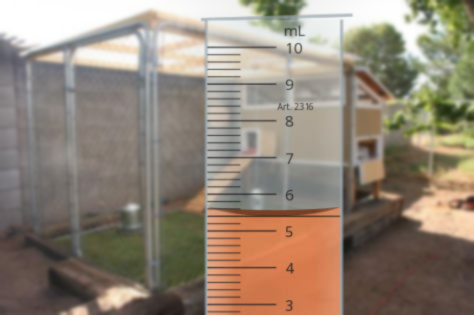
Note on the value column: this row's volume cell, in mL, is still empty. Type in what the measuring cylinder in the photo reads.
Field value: 5.4 mL
